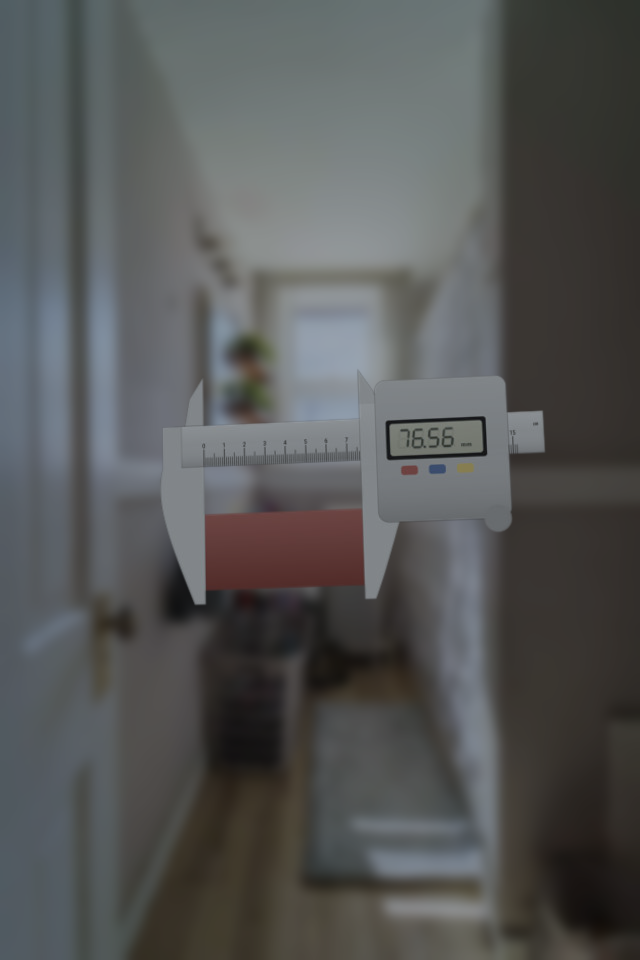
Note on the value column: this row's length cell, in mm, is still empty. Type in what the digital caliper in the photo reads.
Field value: 76.56 mm
